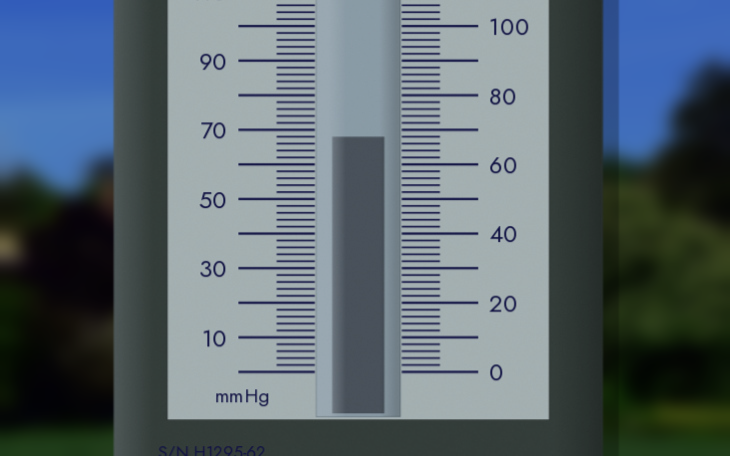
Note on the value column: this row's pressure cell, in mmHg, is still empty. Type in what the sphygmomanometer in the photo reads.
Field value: 68 mmHg
